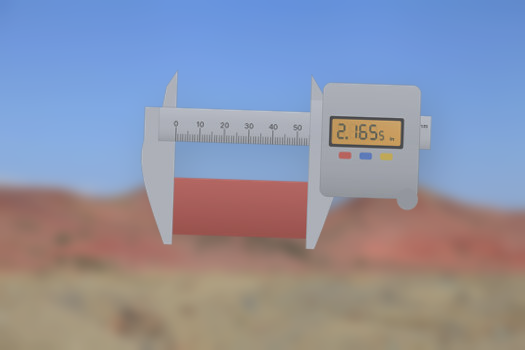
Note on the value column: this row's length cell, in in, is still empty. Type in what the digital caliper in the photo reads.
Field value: 2.1655 in
